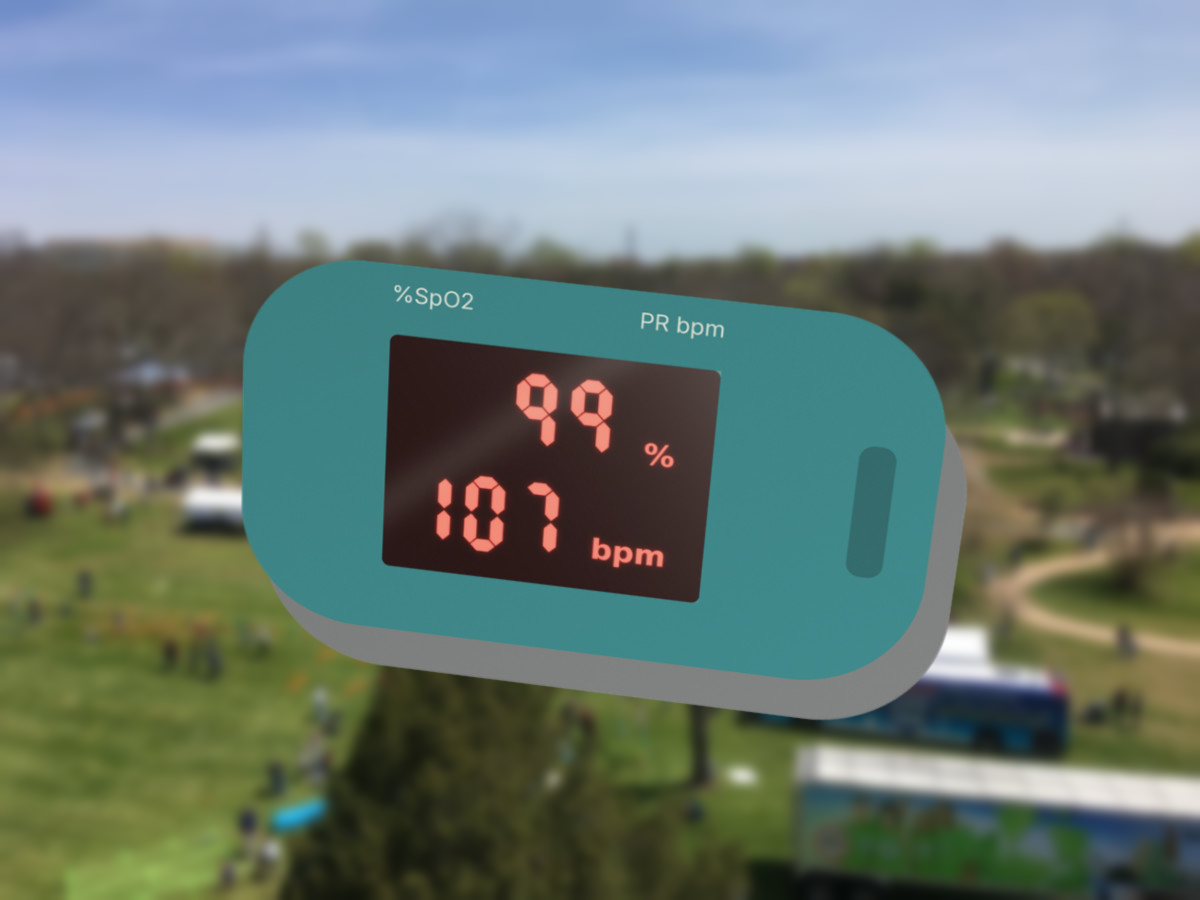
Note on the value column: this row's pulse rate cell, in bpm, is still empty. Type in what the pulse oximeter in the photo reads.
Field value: 107 bpm
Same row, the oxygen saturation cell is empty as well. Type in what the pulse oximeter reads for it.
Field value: 99 %
